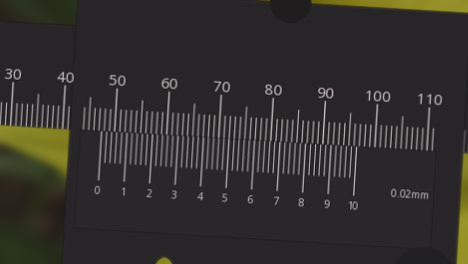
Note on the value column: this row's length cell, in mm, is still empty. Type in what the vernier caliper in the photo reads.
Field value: 47.5 mm
